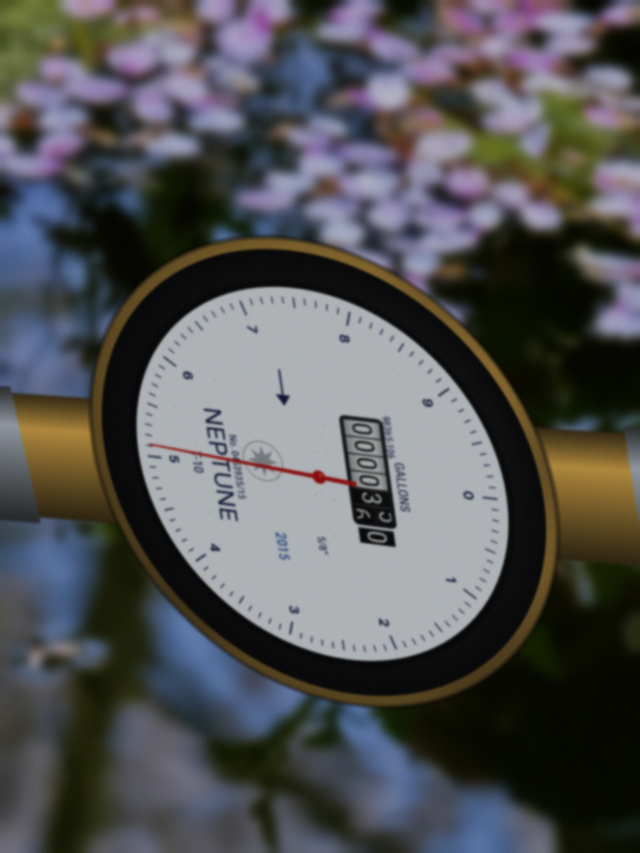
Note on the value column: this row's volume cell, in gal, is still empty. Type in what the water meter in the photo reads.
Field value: 355.1 gal
